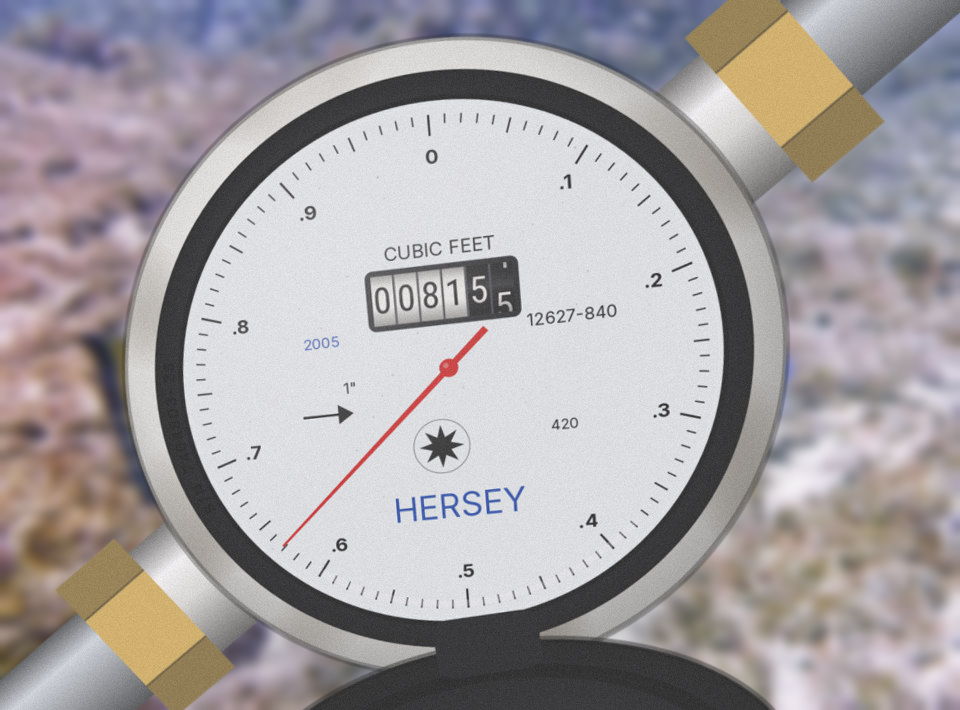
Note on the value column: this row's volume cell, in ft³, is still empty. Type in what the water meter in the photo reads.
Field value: 8154.63 ft³
